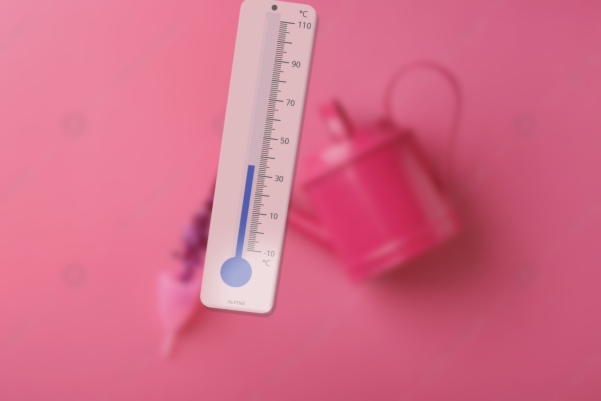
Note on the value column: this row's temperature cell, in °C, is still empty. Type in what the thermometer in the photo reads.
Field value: 35 °C
